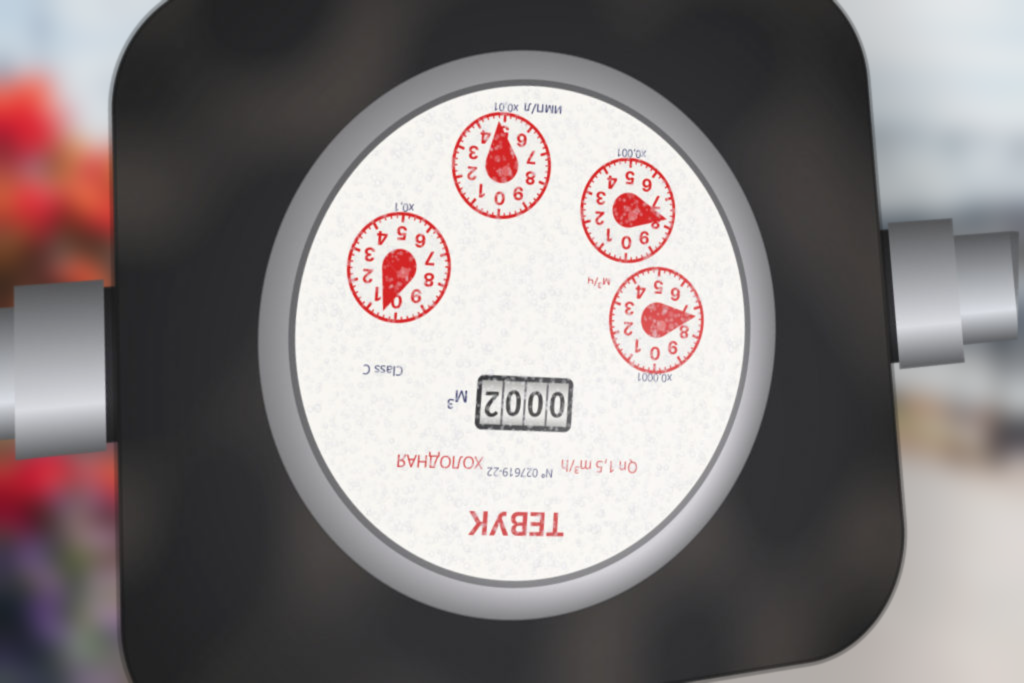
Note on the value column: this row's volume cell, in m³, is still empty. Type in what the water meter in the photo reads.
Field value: 2.0477 m³
